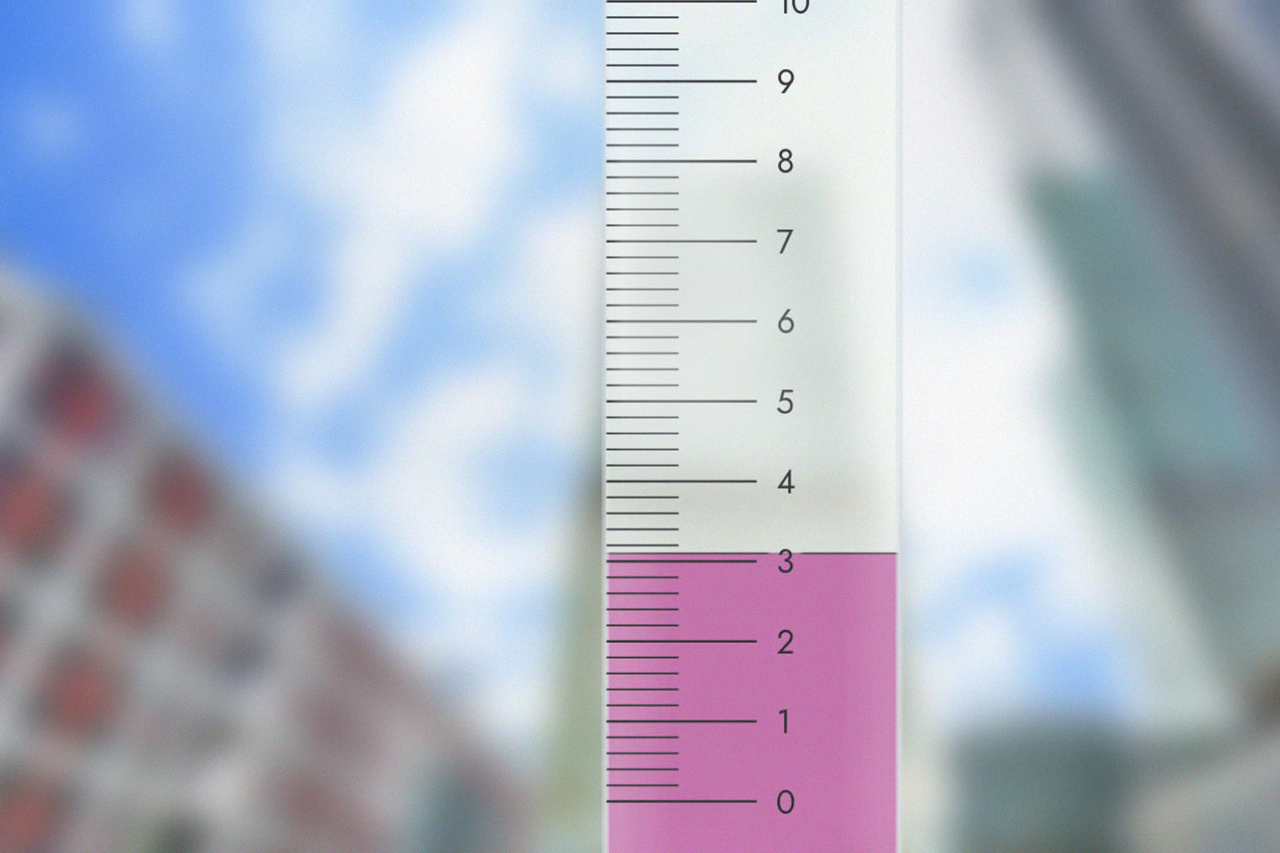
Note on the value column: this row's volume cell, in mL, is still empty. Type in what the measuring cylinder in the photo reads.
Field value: 3.1 mL
